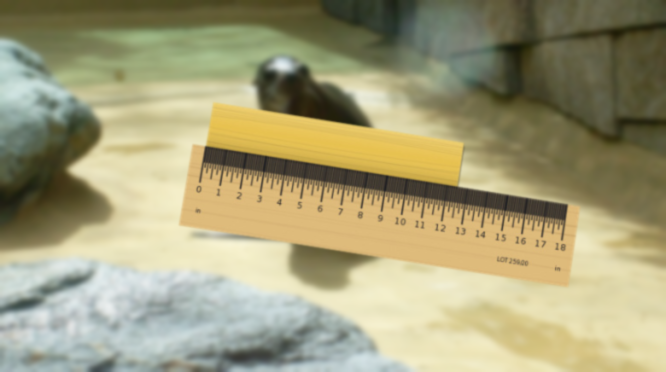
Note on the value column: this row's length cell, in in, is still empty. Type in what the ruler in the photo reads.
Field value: 12.5 in
